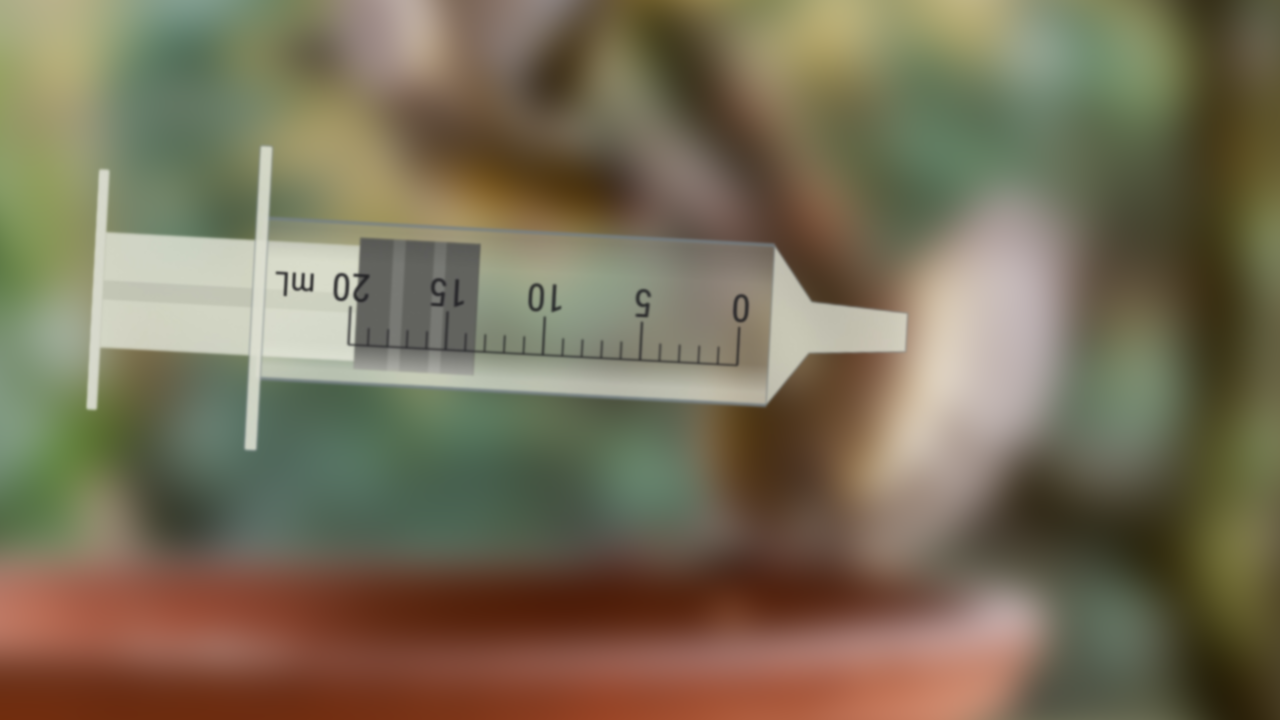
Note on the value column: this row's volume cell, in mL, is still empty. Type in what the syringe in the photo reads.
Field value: 13.5 mL
